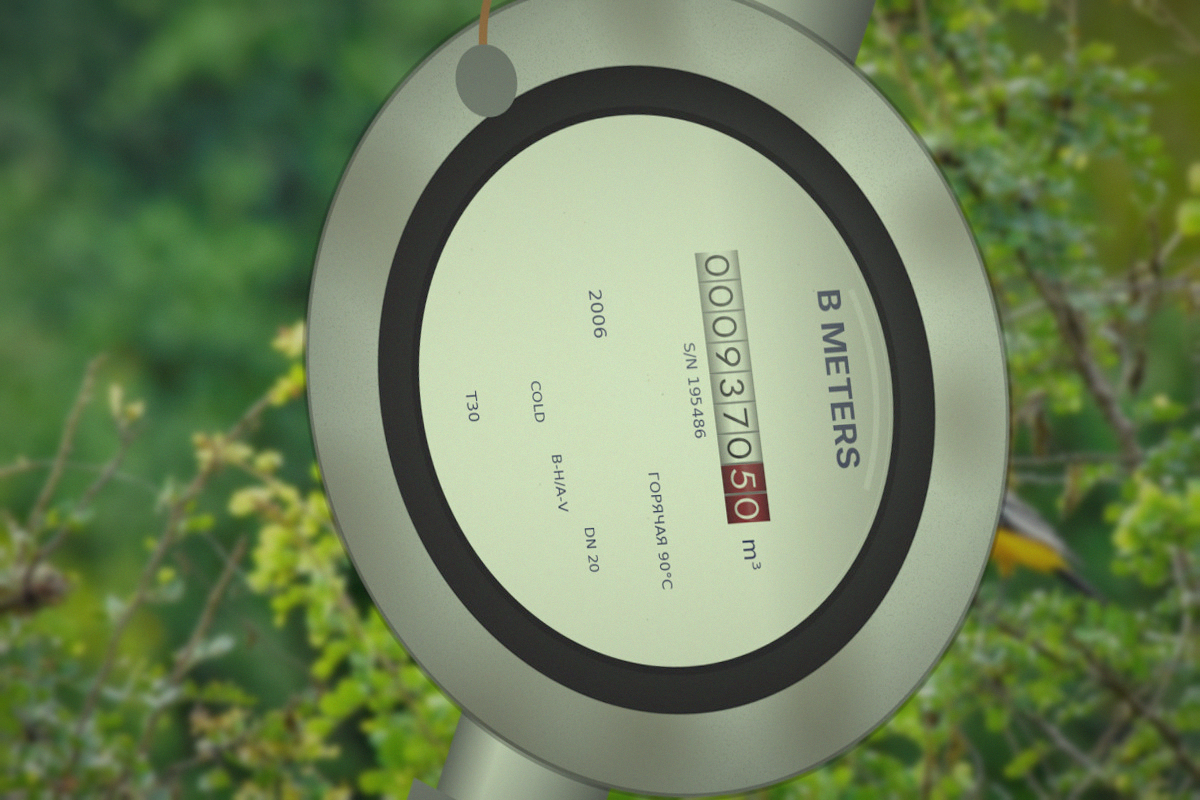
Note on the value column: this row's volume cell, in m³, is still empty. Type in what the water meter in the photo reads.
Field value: 9370.50 m³
